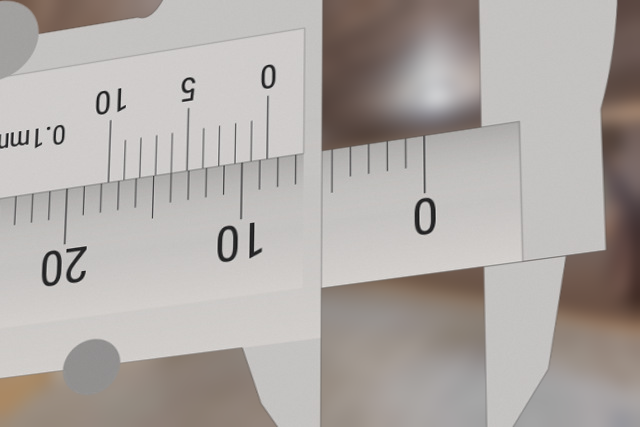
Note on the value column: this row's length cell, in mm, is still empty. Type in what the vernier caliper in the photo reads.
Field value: 8.6 mm
